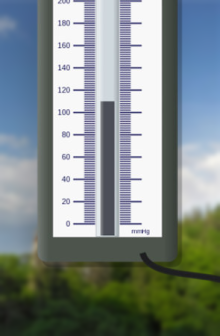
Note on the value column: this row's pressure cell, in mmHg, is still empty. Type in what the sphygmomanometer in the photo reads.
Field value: 110 mmHg
